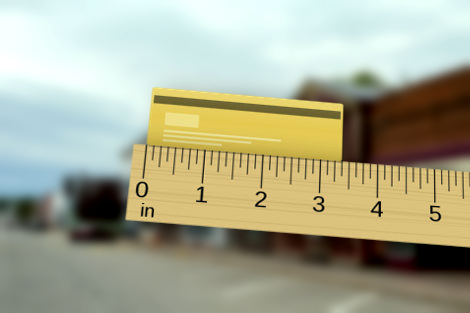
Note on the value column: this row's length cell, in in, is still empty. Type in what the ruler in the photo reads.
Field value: 3.375 in
